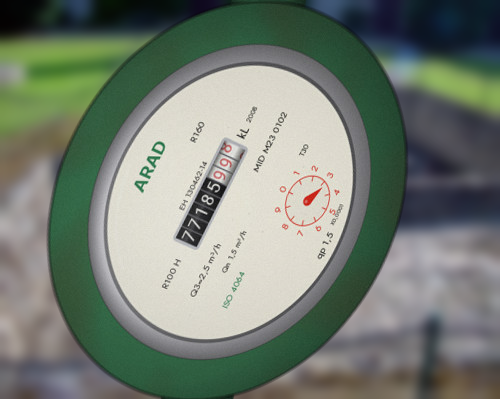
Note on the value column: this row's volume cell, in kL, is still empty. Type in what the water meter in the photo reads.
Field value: 77185.9983 kL
